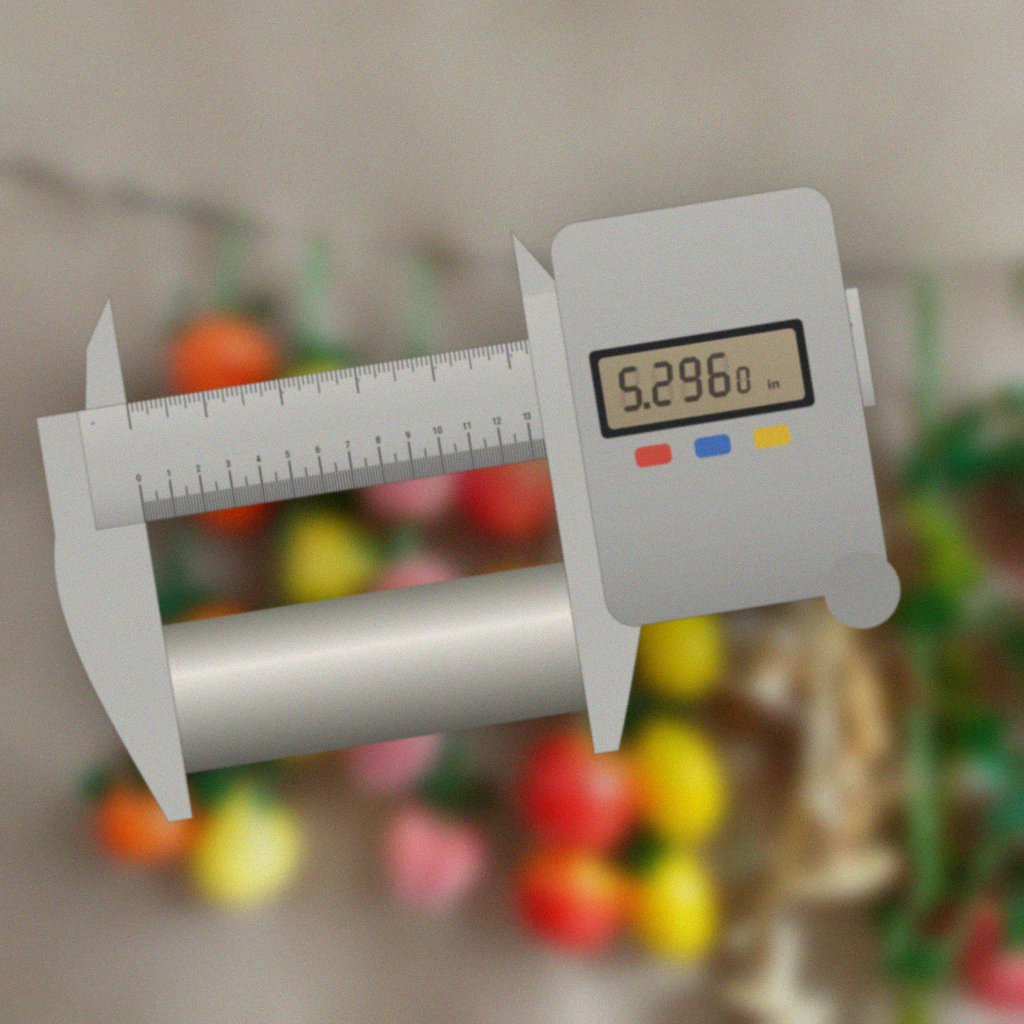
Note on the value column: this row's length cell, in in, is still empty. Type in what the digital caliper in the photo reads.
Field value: 5.2960 in
